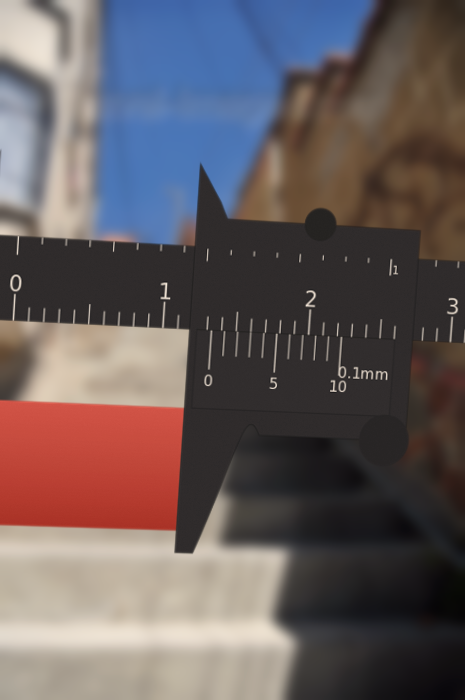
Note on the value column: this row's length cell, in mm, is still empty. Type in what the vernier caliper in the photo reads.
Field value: 13.3 mm
